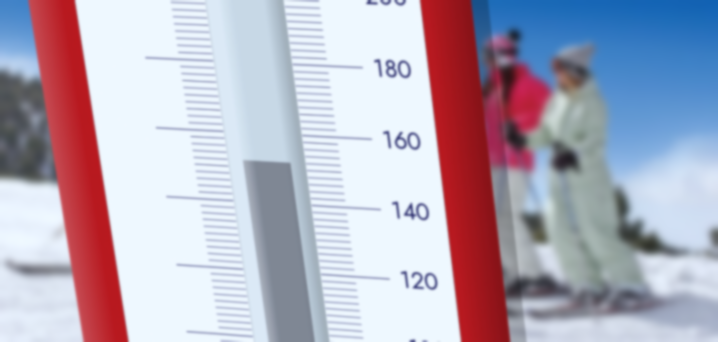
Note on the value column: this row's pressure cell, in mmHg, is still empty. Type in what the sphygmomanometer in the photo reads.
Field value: 152 mmHg
